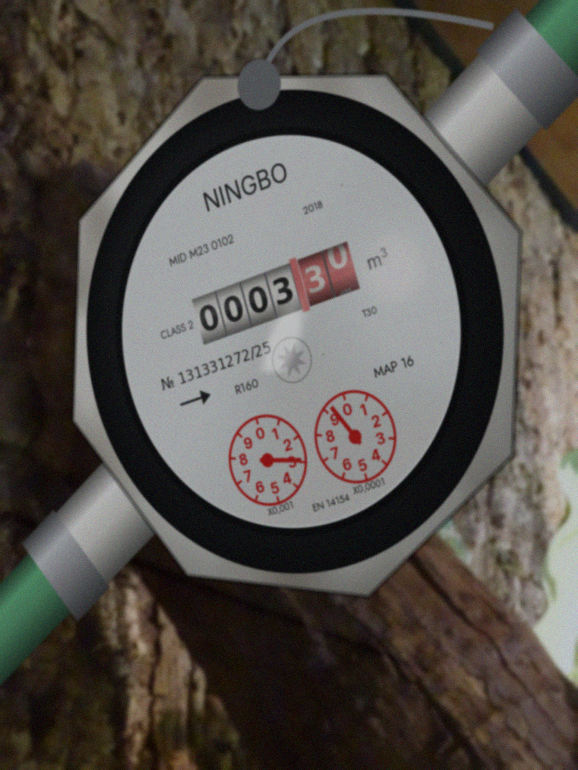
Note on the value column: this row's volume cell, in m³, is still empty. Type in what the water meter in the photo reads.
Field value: 3.3029 m³
